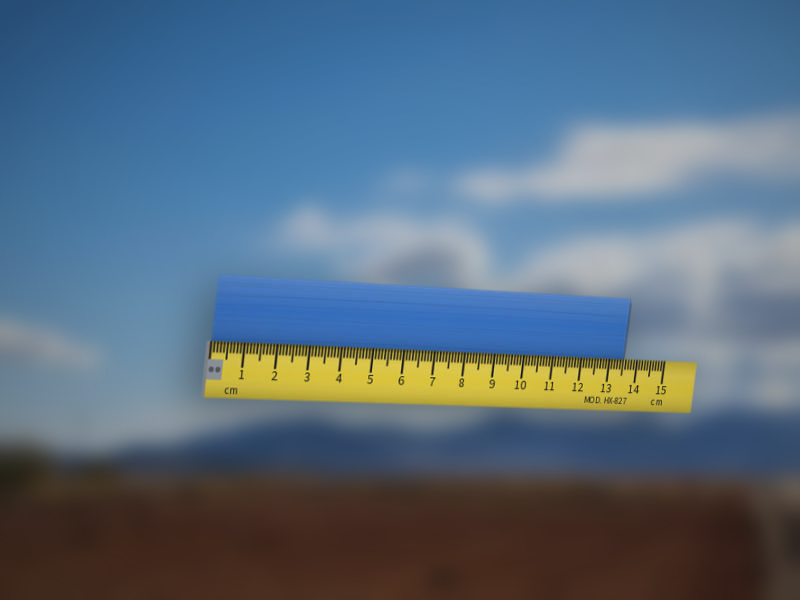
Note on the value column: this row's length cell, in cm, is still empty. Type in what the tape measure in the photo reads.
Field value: 13.5 cm
